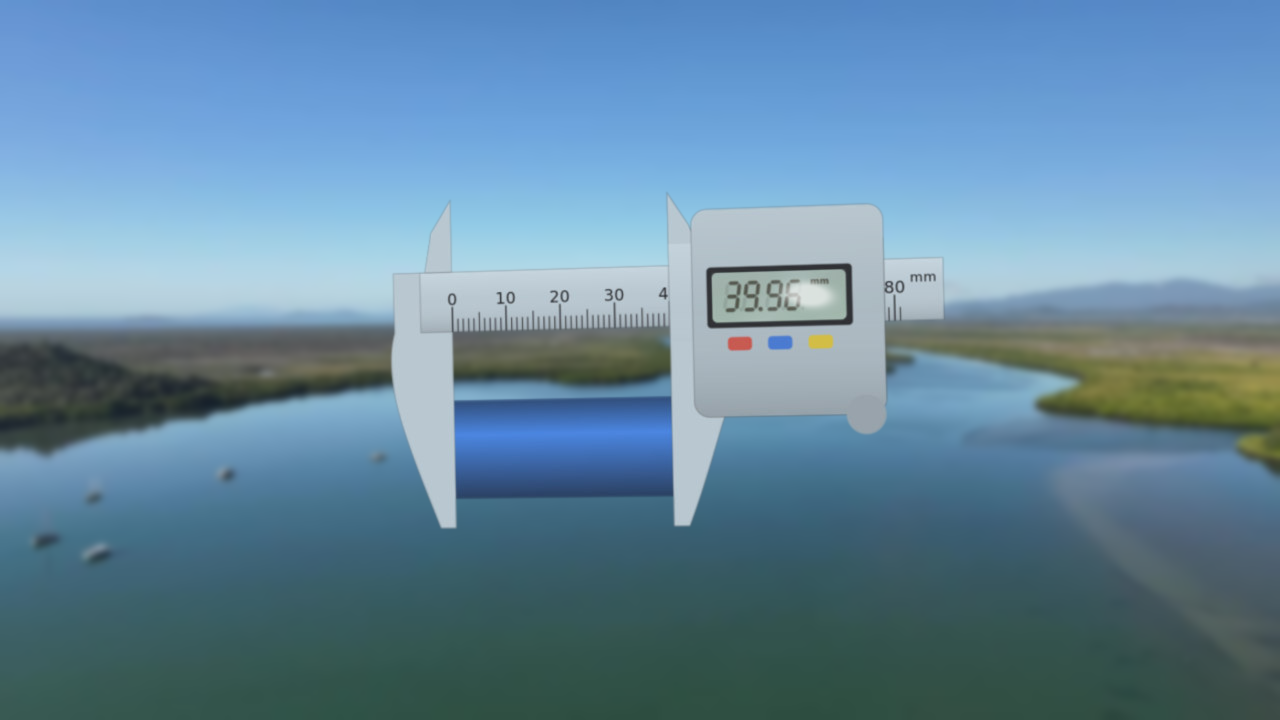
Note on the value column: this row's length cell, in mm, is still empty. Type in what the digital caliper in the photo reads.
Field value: 39.96 mm
